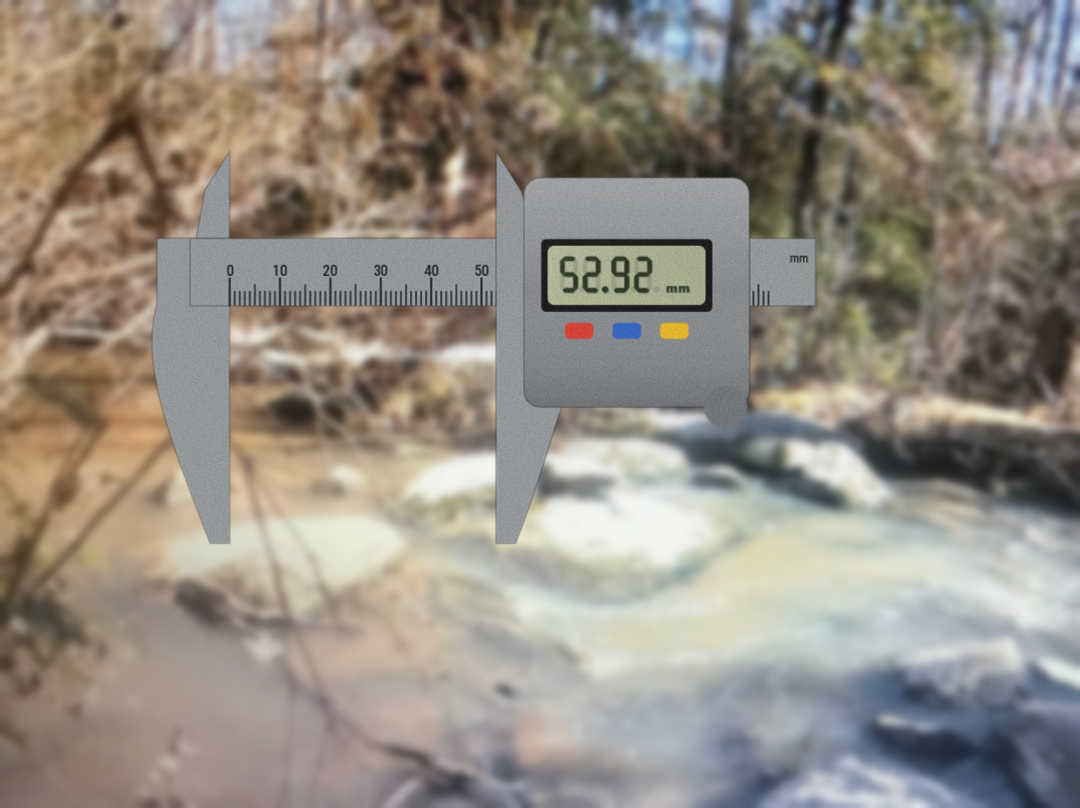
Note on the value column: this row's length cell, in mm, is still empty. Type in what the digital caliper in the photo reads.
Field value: 52.92 mm
